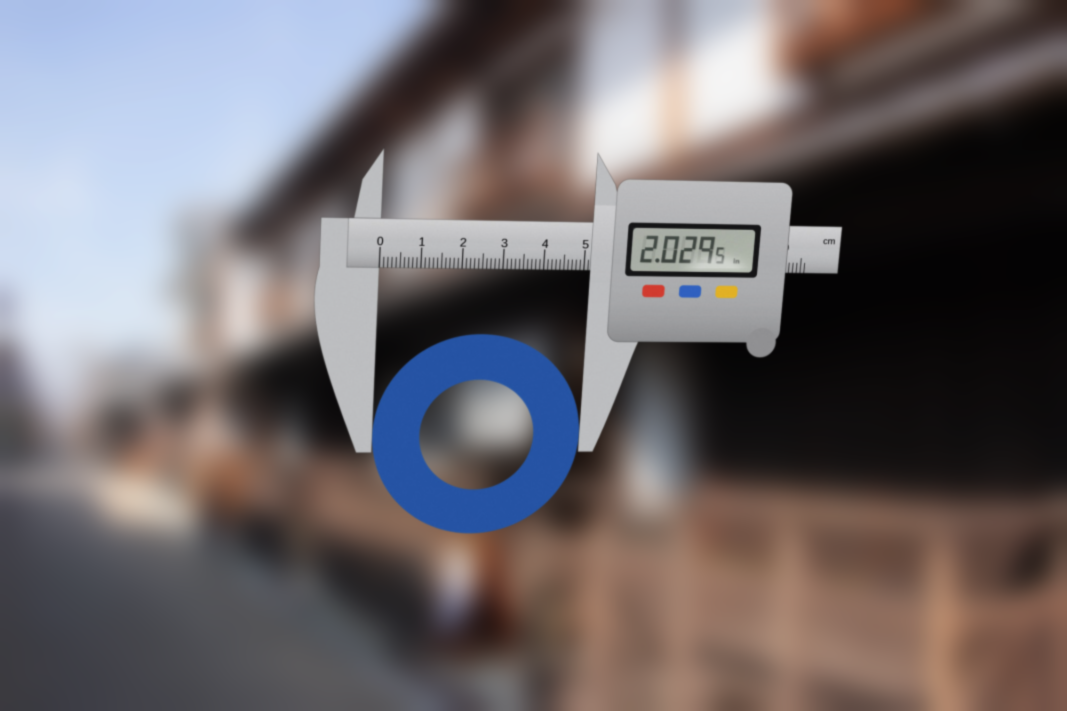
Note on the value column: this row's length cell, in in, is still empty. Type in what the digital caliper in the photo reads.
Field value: 2.0295 in
